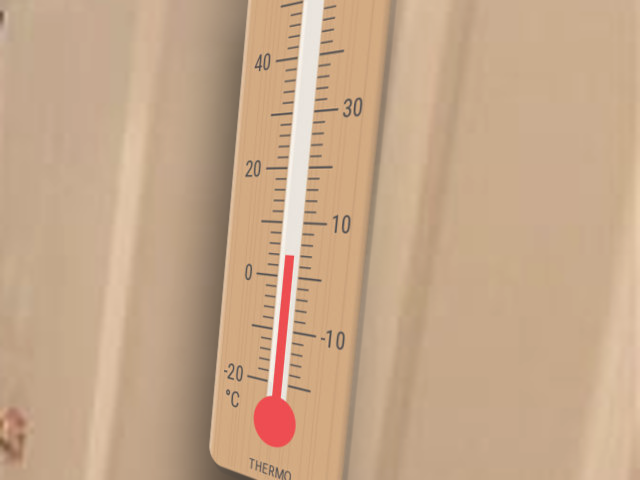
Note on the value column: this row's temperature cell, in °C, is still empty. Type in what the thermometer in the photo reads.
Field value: 4 °C
